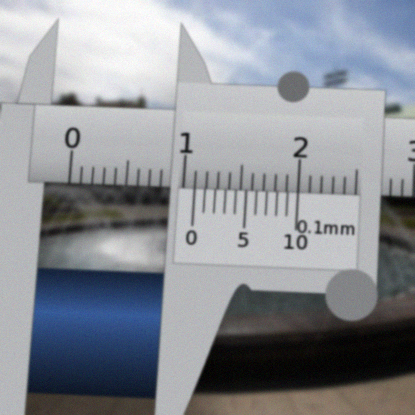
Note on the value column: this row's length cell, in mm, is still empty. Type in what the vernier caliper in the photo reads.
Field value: 11.0 mm
